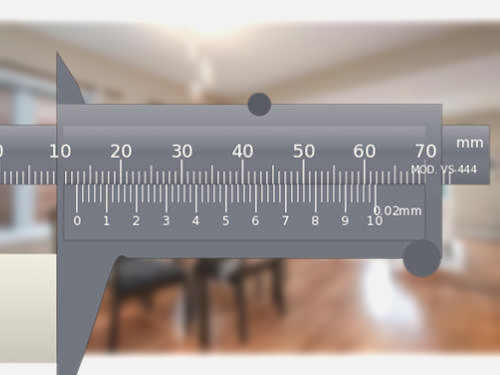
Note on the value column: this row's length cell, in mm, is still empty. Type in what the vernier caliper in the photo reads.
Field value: 12.8 mm
